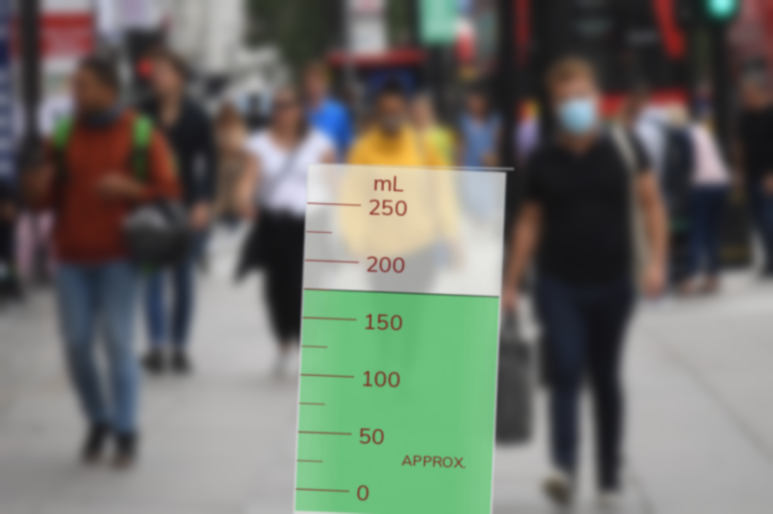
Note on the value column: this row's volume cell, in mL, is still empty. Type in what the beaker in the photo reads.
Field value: 175 mL
